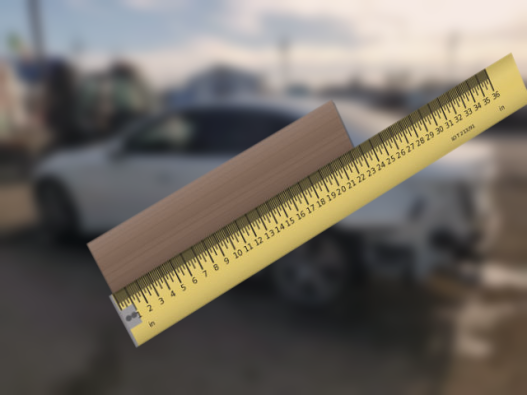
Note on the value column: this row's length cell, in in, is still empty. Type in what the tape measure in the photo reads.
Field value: 22.5 in
